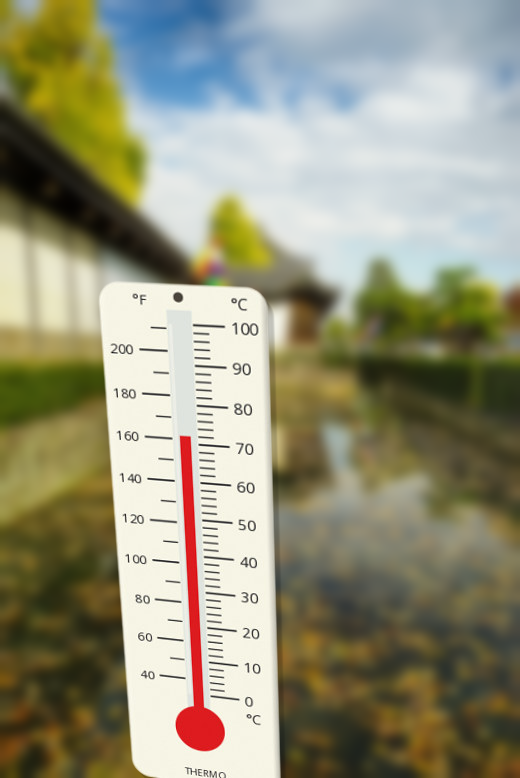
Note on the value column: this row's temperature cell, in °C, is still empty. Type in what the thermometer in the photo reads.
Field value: 72 °C
